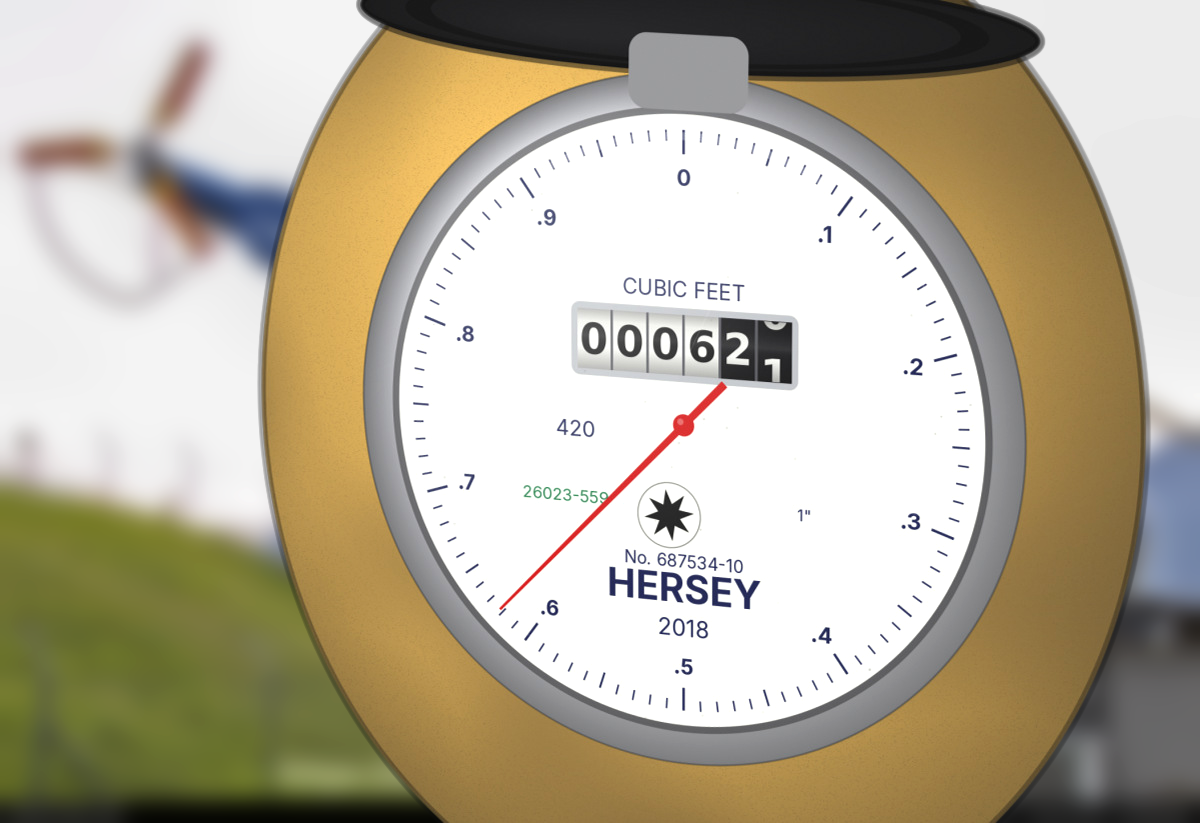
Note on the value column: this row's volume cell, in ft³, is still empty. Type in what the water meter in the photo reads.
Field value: 620.62 ft³
